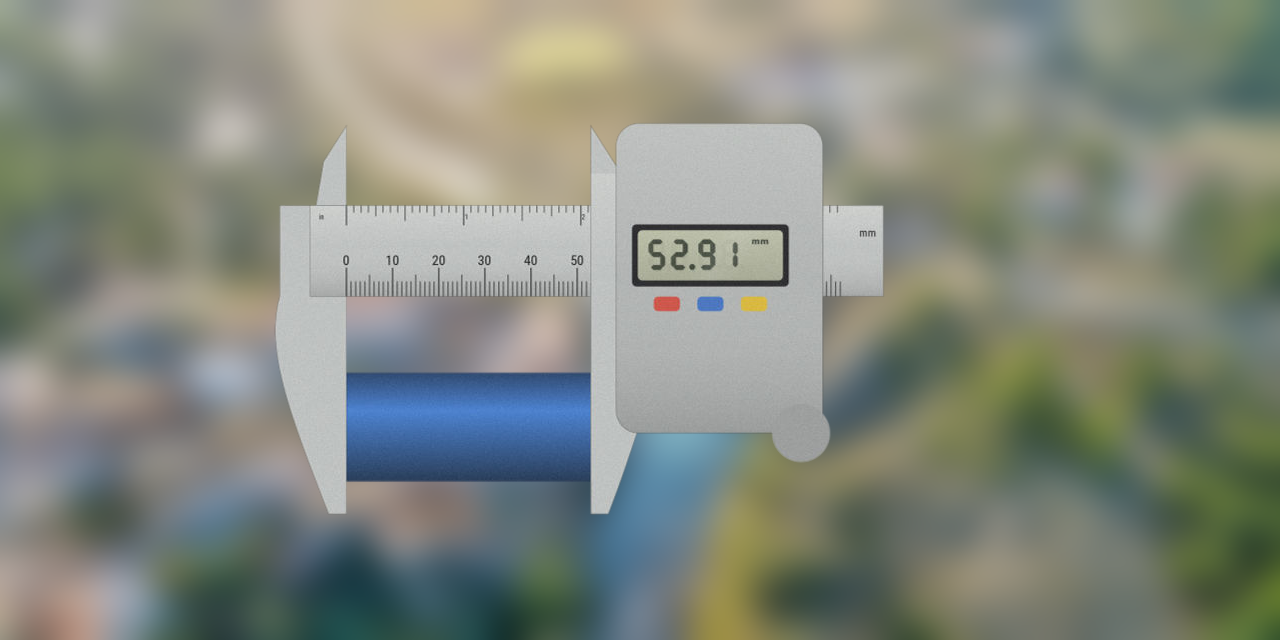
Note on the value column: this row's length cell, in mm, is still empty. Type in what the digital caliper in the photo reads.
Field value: 52.91 mm
